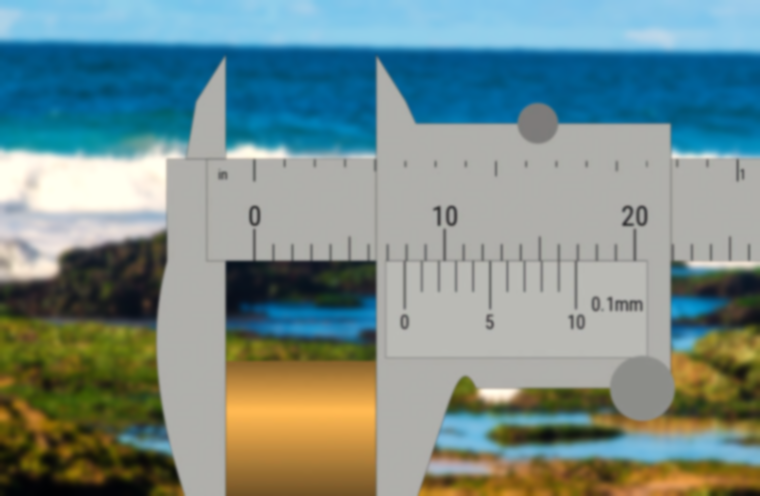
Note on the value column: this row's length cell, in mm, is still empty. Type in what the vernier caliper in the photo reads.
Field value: 7.9 mm
